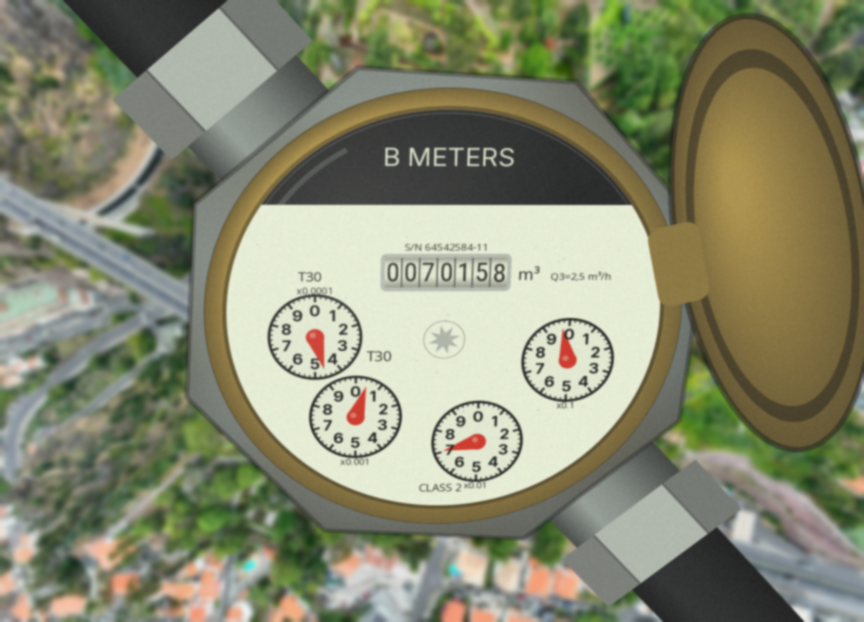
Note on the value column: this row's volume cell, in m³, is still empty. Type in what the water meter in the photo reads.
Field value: 70157.9704 m³
